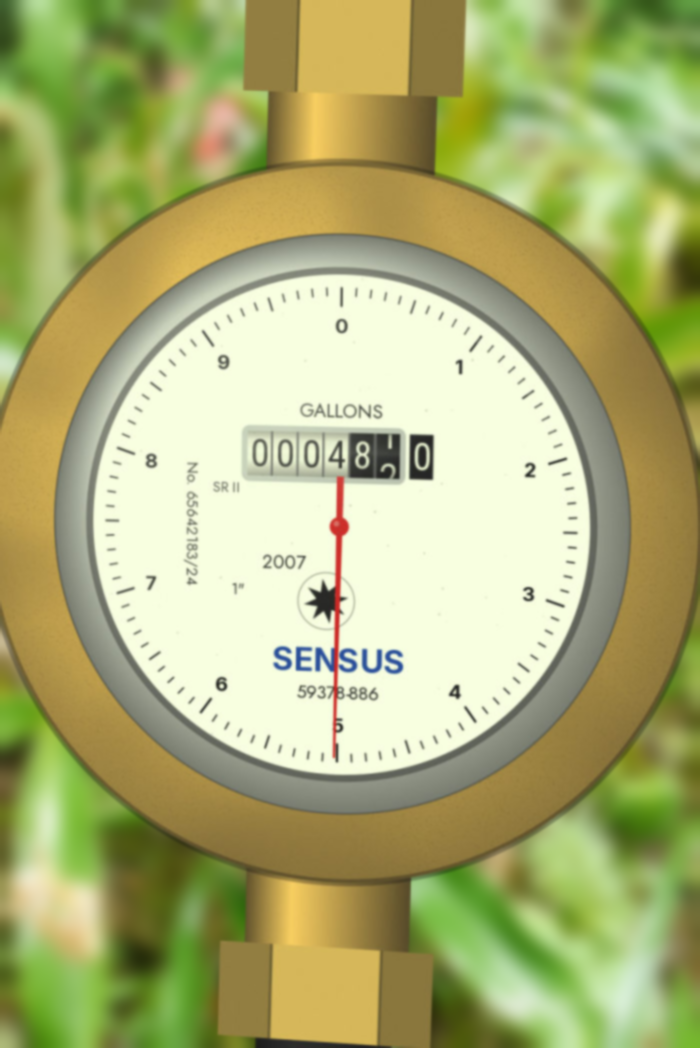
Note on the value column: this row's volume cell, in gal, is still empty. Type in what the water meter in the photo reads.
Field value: 4815.0 gal
